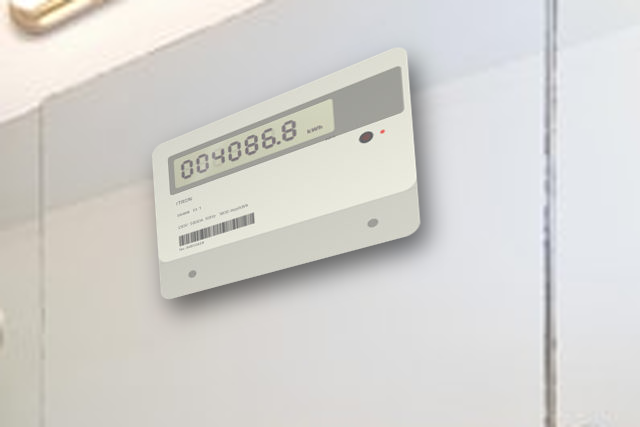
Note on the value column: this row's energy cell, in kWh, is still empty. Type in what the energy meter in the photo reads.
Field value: 4086.8 kWh
